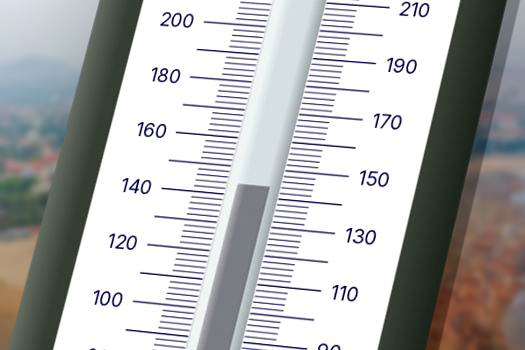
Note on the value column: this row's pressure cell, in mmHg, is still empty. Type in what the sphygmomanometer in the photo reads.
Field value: 144 mmHg
